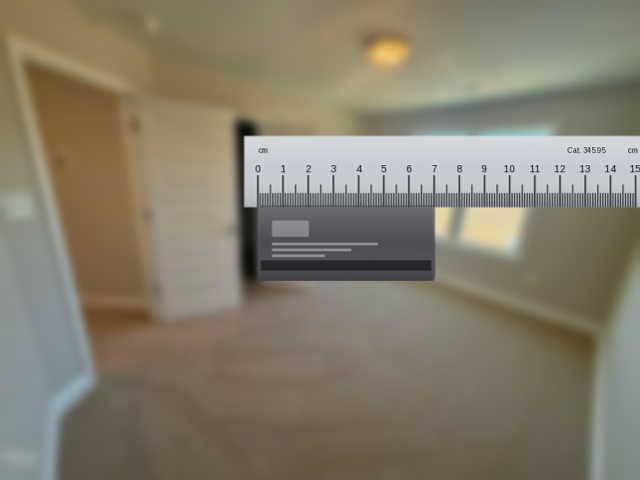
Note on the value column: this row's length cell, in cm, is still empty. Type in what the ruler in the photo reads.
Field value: 7 cm
